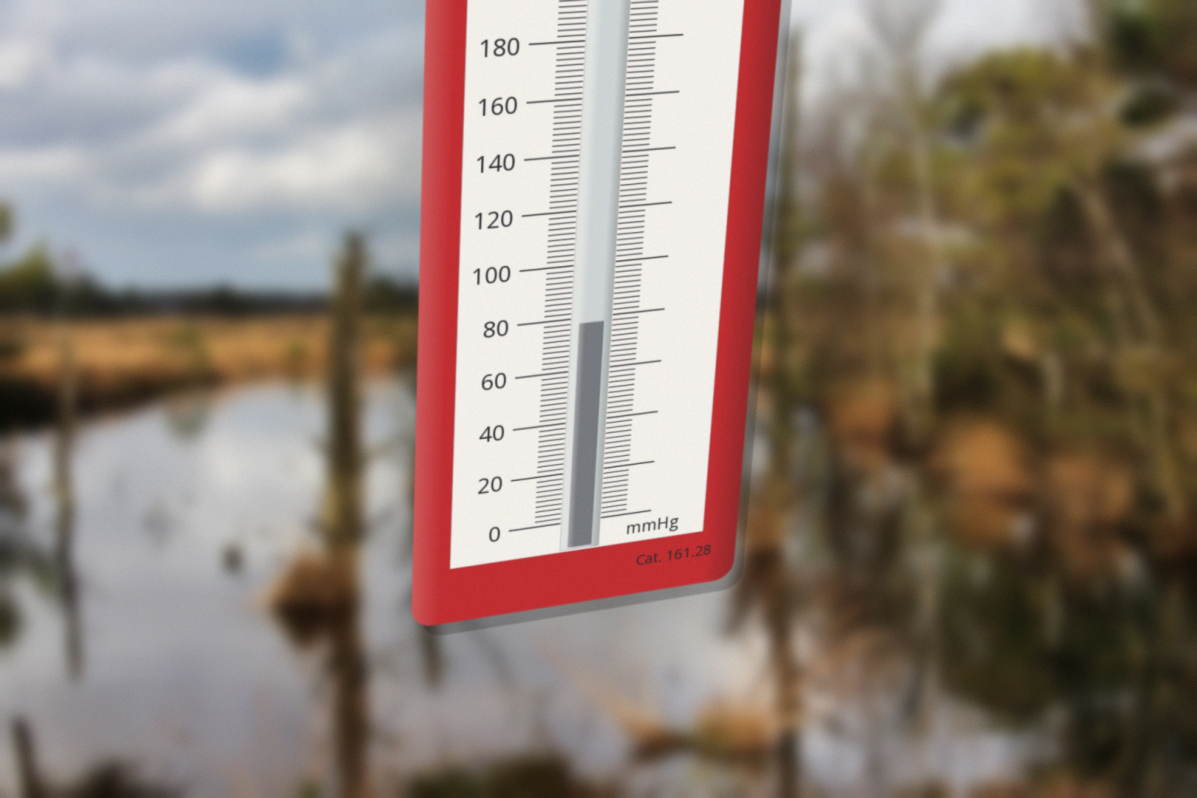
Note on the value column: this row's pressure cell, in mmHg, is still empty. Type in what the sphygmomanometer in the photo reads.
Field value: 78 mmHg
